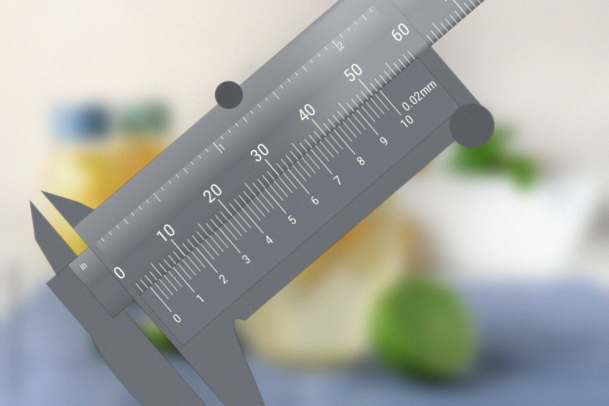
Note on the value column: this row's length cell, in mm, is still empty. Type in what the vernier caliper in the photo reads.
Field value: 2.4 mm
